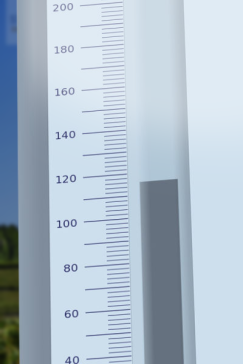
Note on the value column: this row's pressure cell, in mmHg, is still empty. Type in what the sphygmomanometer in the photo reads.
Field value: 116 mmHg
